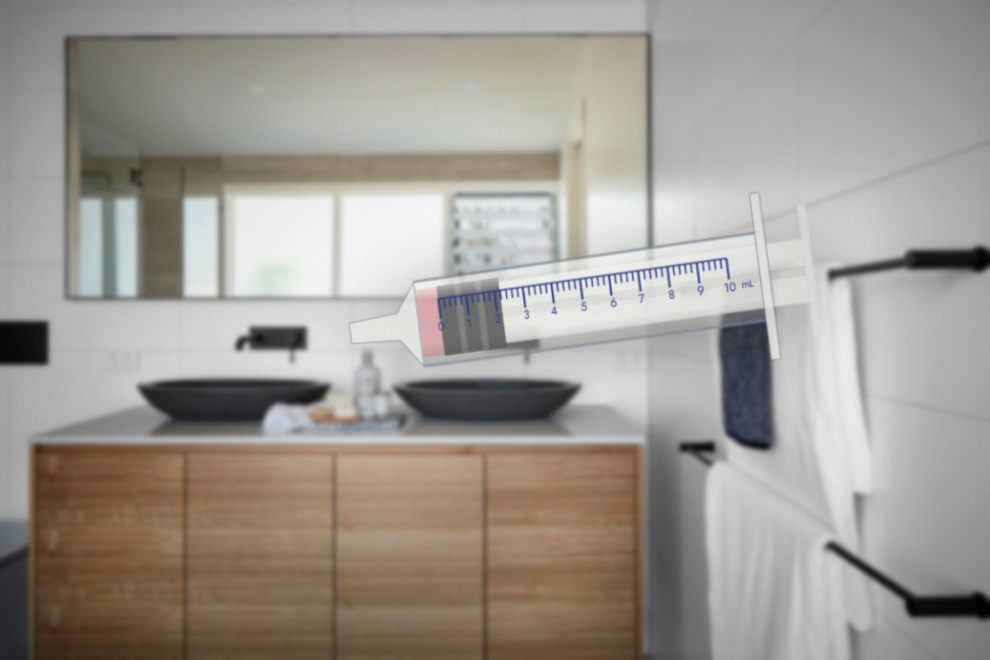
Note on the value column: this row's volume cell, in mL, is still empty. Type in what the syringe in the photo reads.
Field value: 0 mL
